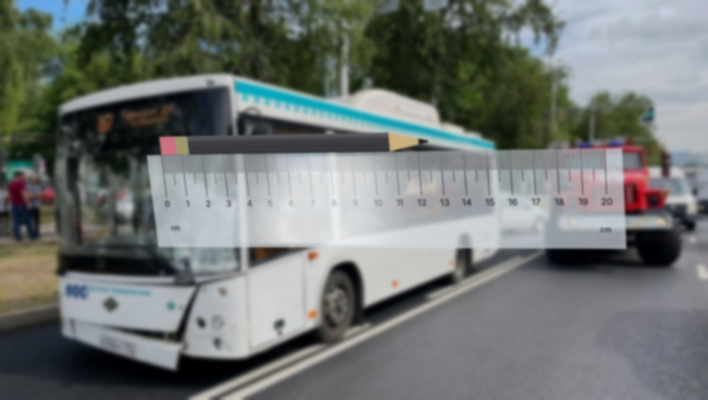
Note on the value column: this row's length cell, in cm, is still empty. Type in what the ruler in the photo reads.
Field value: 12.5 cm
